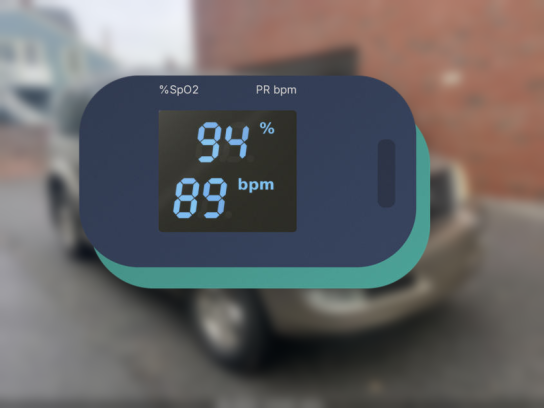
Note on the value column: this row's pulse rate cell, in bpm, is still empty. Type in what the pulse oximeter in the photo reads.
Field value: 89 bpm
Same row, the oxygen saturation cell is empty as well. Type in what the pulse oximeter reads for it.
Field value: 94 %
